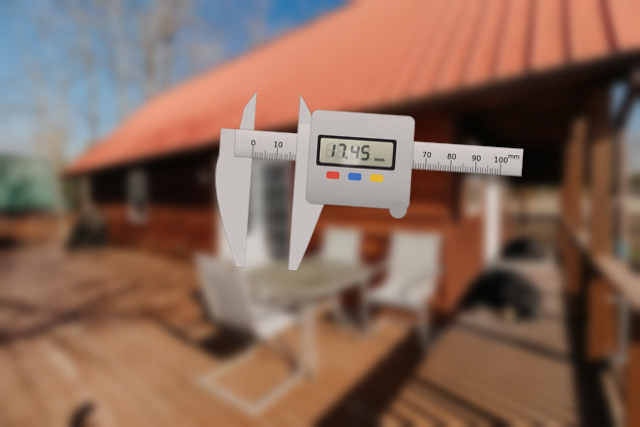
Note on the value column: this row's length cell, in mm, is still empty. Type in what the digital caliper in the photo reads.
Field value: 17.45 mm
